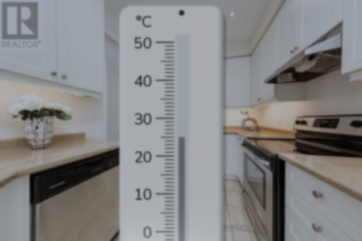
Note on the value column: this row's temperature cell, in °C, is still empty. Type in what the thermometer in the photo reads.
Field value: 25 °C
